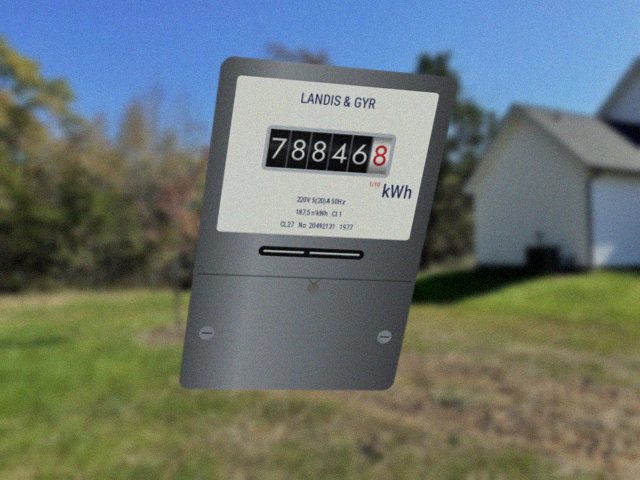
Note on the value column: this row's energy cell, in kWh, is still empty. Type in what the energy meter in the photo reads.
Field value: 78846.8 kWh
